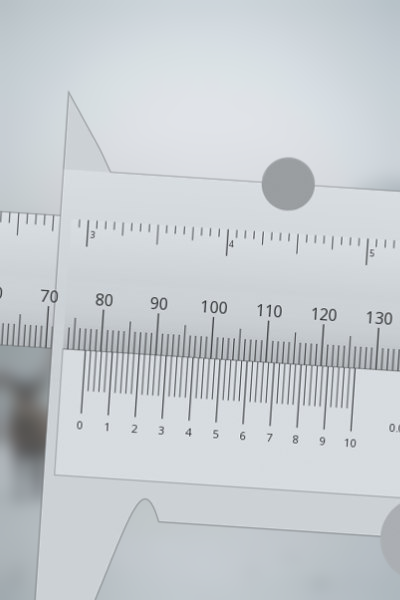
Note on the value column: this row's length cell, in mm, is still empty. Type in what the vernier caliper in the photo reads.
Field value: 77.2 mm
